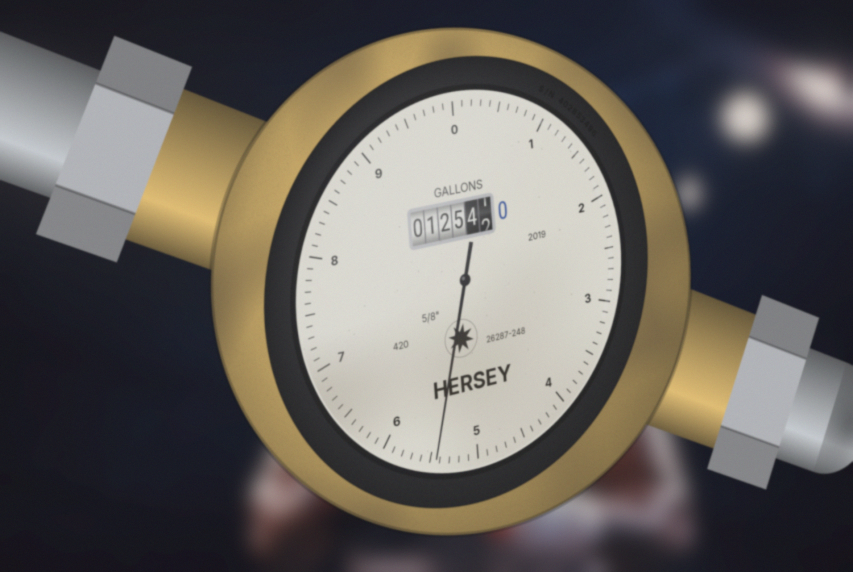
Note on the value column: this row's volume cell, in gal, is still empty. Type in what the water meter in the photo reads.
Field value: 125415.4 gal
